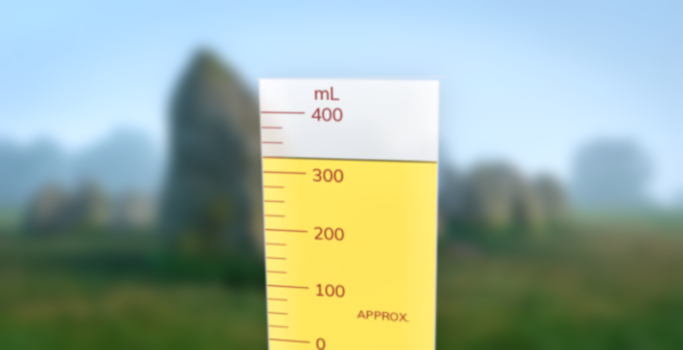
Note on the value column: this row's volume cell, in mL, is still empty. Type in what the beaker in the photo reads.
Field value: 325 mL
